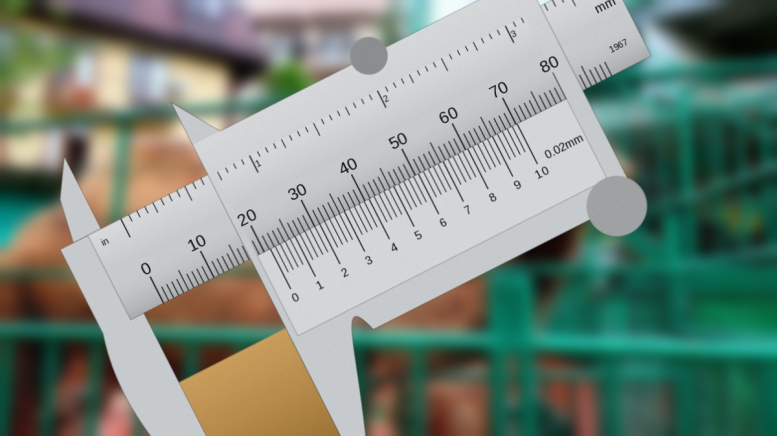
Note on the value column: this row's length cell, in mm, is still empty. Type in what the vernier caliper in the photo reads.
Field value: 21.2 mm
